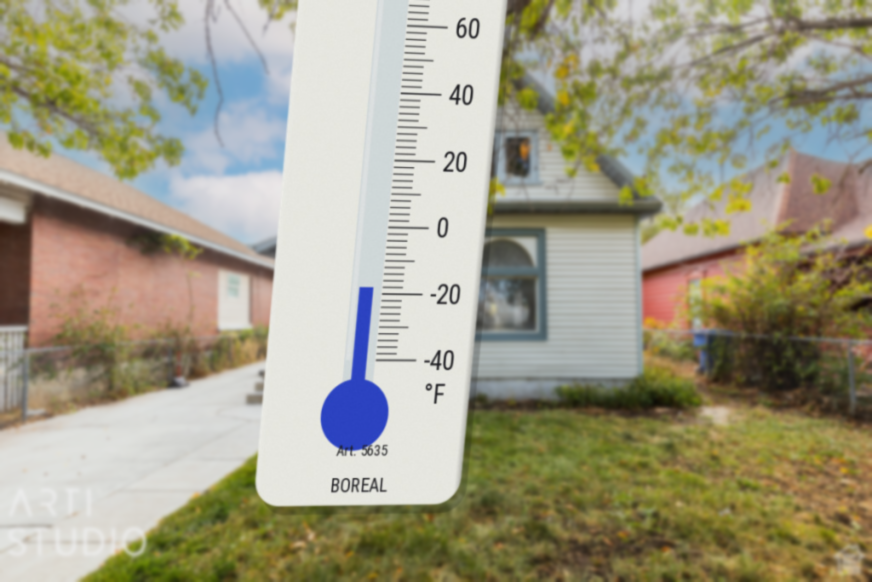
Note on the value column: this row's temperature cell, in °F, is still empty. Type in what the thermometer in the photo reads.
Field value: -18 °F
